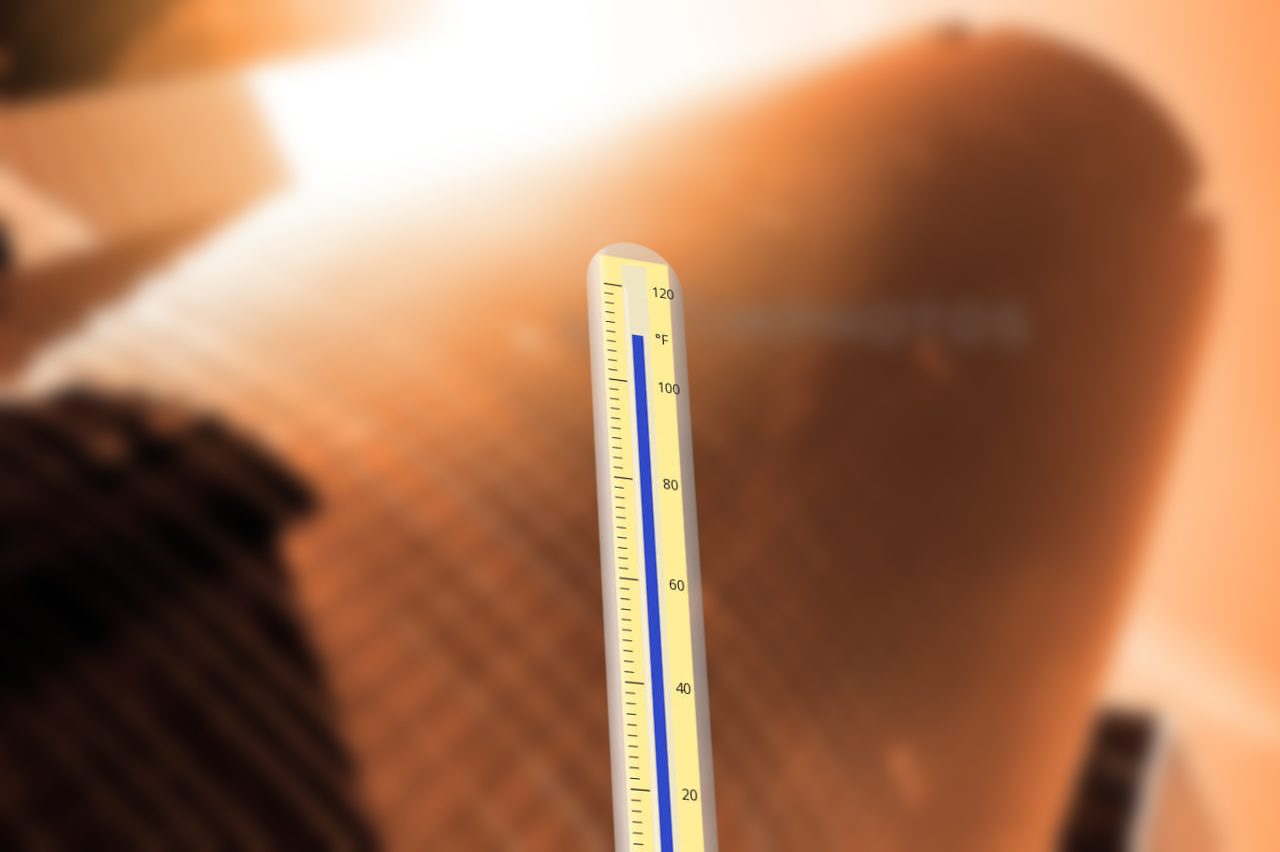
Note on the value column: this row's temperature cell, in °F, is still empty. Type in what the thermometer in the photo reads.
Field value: 110 °F
